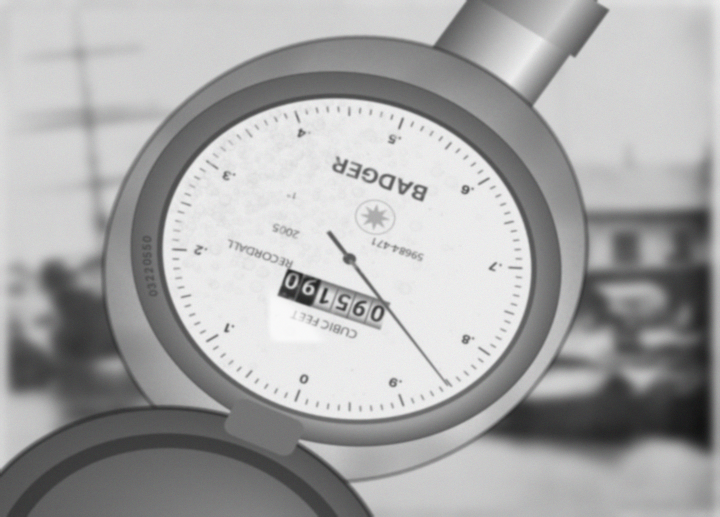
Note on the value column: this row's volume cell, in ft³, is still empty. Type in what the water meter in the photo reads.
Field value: 95189.85 ft³
